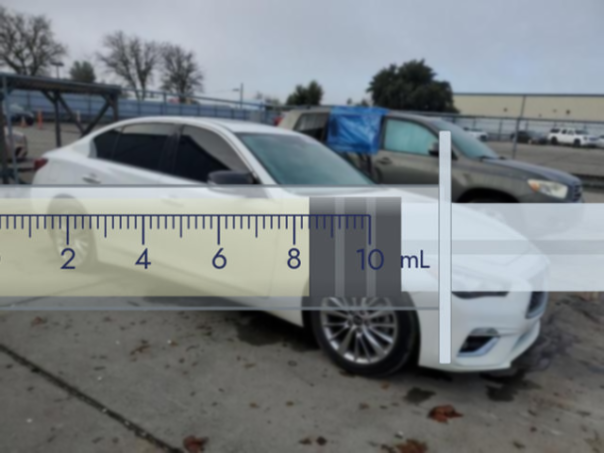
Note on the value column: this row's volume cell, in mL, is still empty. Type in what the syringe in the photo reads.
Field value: 8.4 mL
